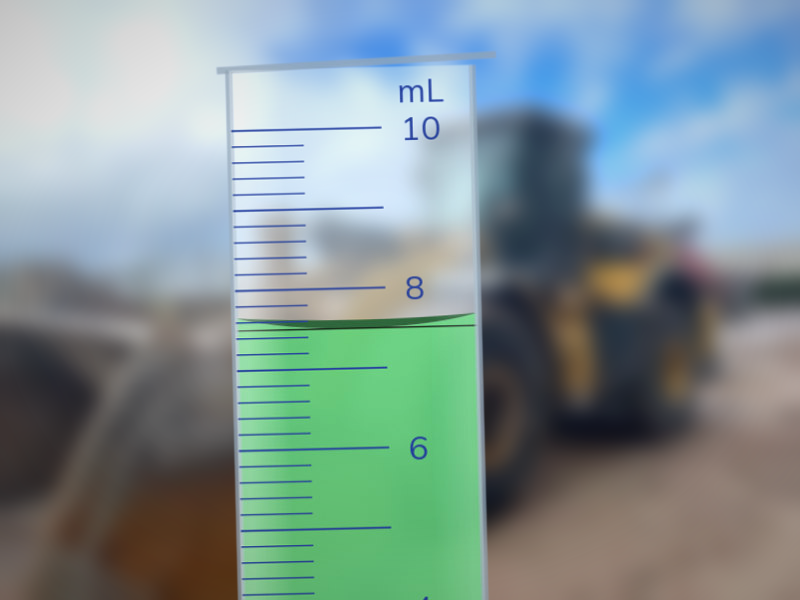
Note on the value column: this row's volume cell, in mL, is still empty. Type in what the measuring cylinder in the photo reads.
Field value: 7.5 mL
